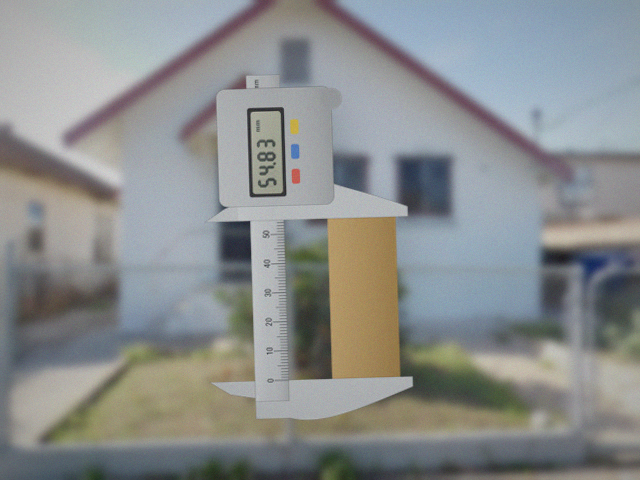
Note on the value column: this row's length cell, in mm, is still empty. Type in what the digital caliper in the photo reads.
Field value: 54.83 mm
